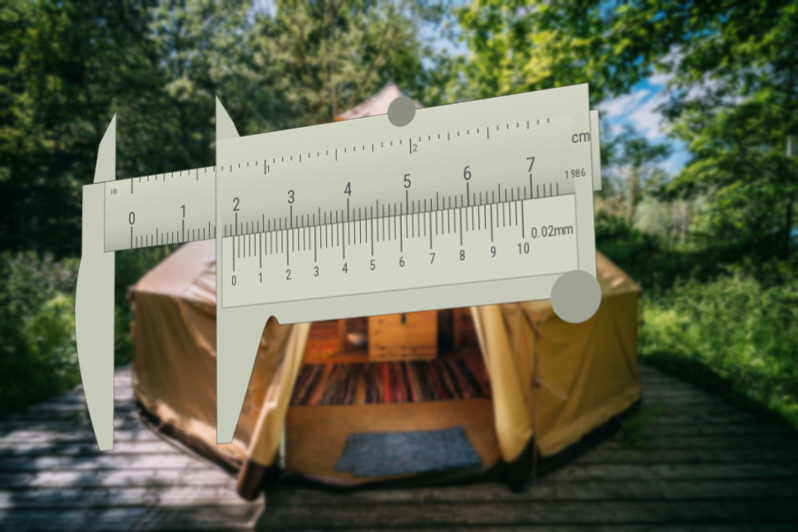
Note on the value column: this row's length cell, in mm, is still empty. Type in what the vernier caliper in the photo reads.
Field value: 19.5 mm
